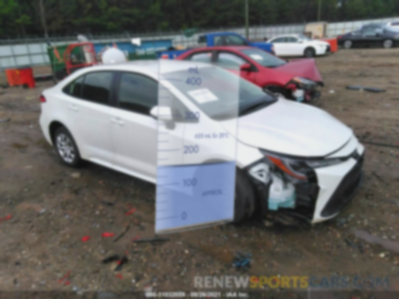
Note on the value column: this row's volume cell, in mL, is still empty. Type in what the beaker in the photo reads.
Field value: 150 mL
